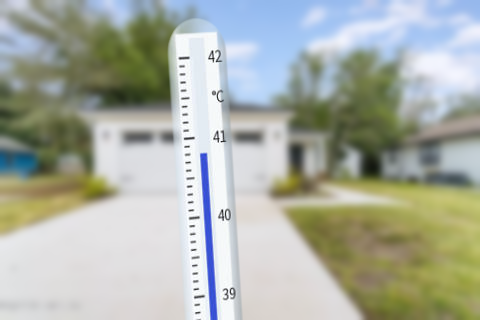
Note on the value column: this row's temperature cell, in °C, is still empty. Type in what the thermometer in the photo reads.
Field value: 40.8 °C
